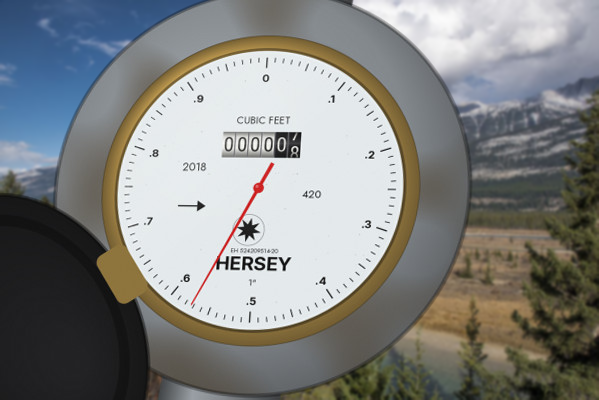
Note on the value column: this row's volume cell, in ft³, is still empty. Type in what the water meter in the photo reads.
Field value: 7.57 ft³
